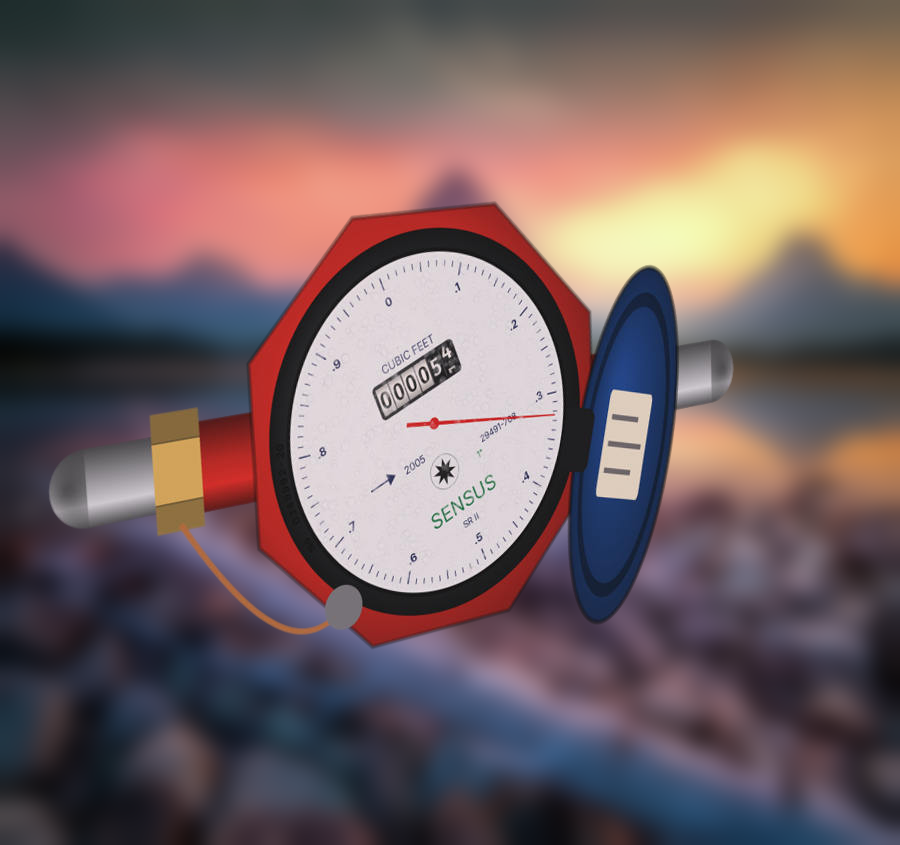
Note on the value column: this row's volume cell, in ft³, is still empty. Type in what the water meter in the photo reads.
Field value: 54.32 ft³
